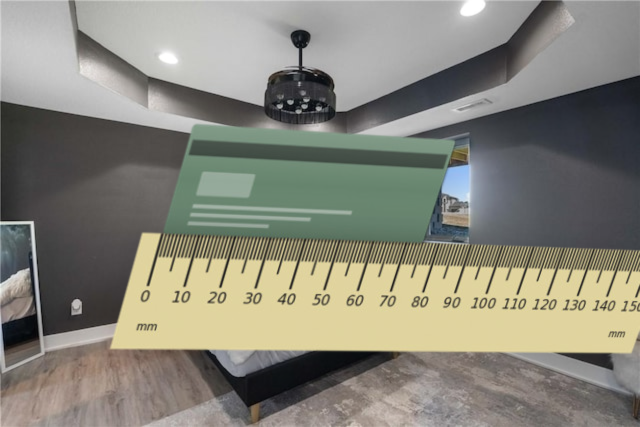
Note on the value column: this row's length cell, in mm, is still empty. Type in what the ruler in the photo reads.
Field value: 75 mm
